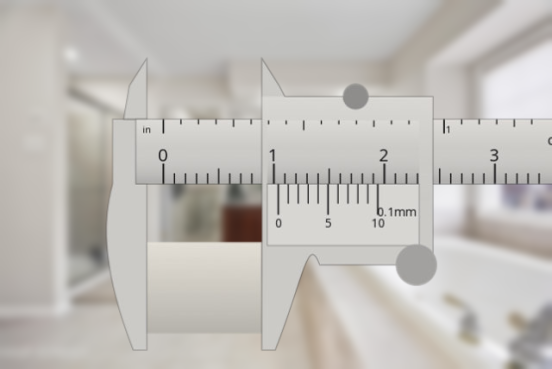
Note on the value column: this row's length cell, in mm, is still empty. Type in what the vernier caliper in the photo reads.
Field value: 10.4 mm
